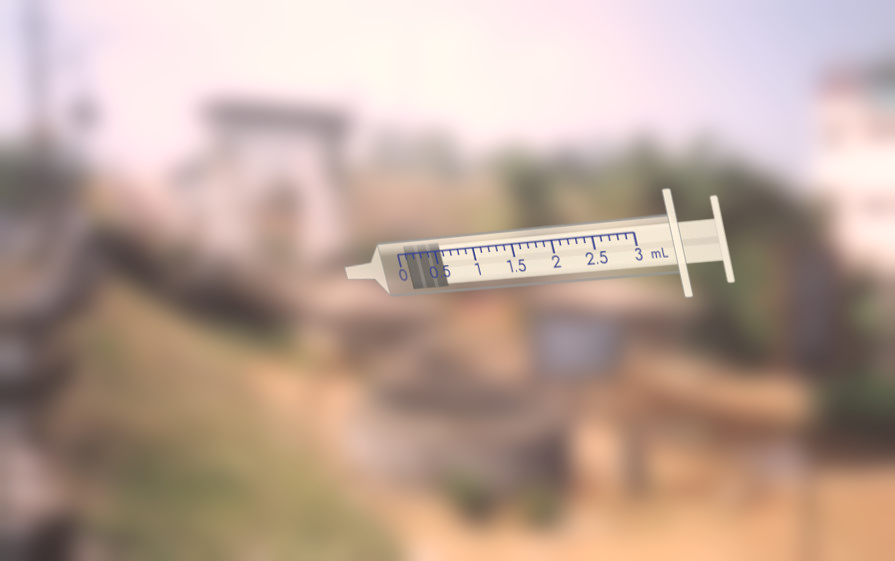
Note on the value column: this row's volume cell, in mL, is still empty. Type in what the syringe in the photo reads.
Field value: 0.1 mL
